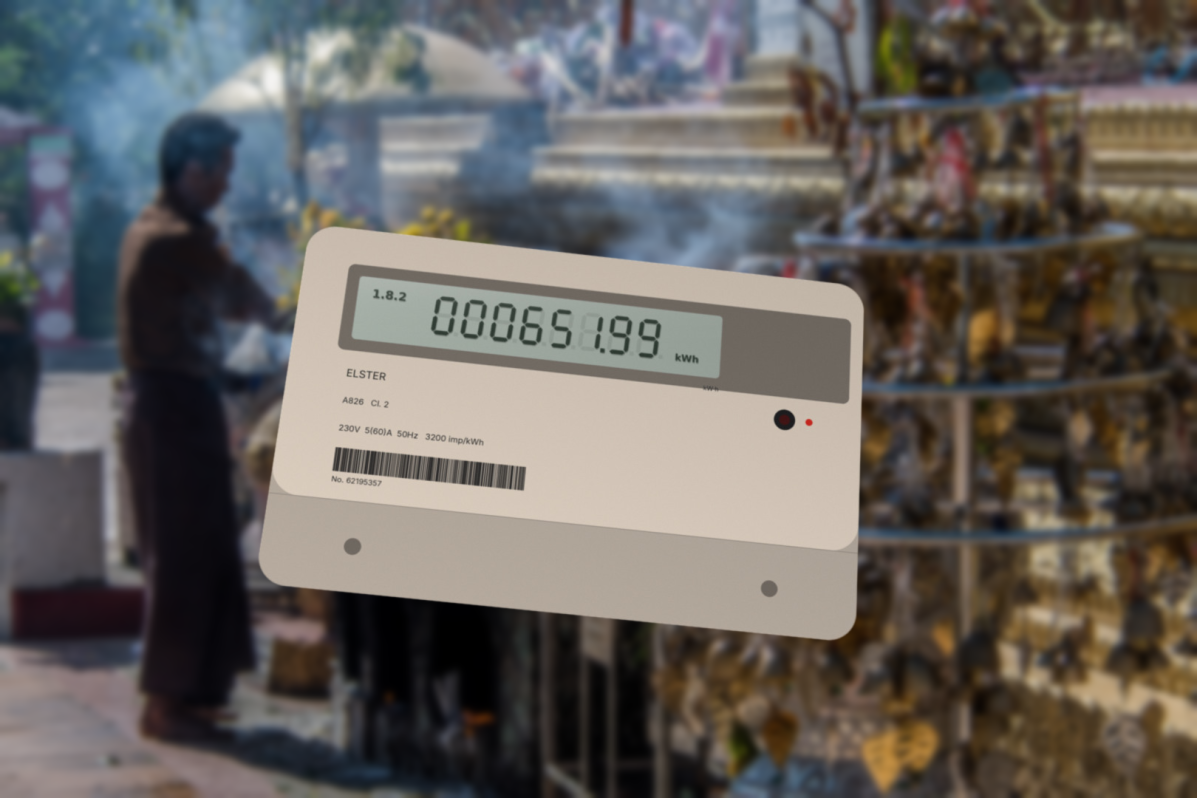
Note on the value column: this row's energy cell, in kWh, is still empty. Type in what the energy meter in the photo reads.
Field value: 651.99 kWh
